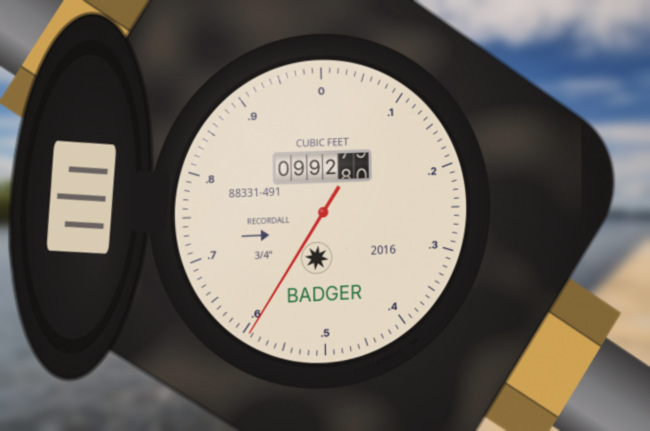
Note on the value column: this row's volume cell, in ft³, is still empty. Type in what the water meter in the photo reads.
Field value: 99279.59 ft³
